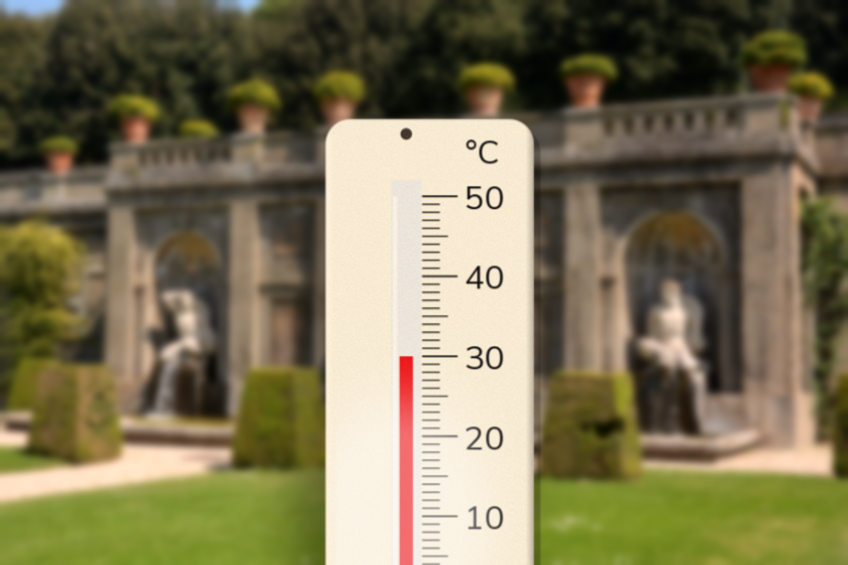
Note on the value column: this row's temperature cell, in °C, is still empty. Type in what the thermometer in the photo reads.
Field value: 30 °C
